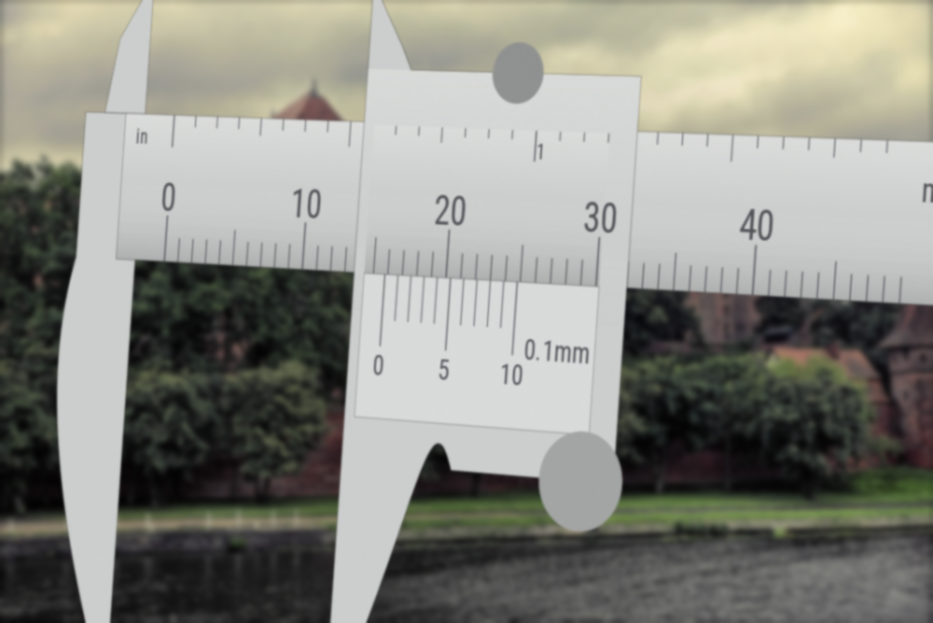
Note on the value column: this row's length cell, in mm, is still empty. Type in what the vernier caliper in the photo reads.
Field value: 15.8 mm
